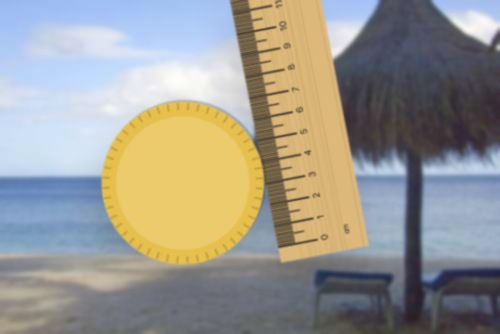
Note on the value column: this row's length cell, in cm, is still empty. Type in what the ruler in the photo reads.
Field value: 7.5 cm
